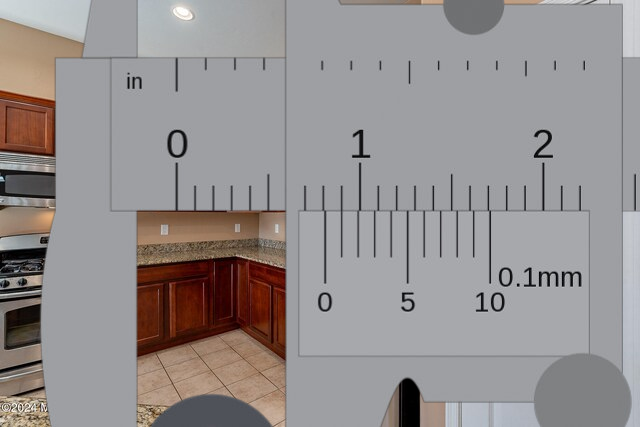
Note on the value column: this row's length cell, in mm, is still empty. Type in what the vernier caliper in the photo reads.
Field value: 8.1 mm
